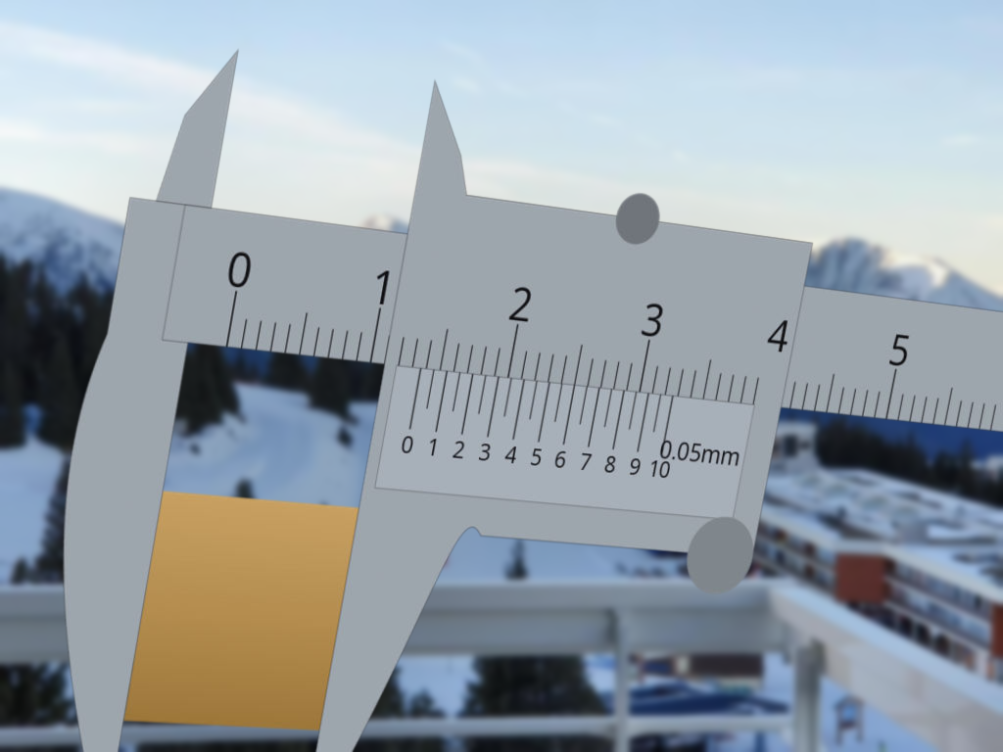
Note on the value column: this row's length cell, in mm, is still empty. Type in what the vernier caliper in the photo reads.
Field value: 13.6 mm
